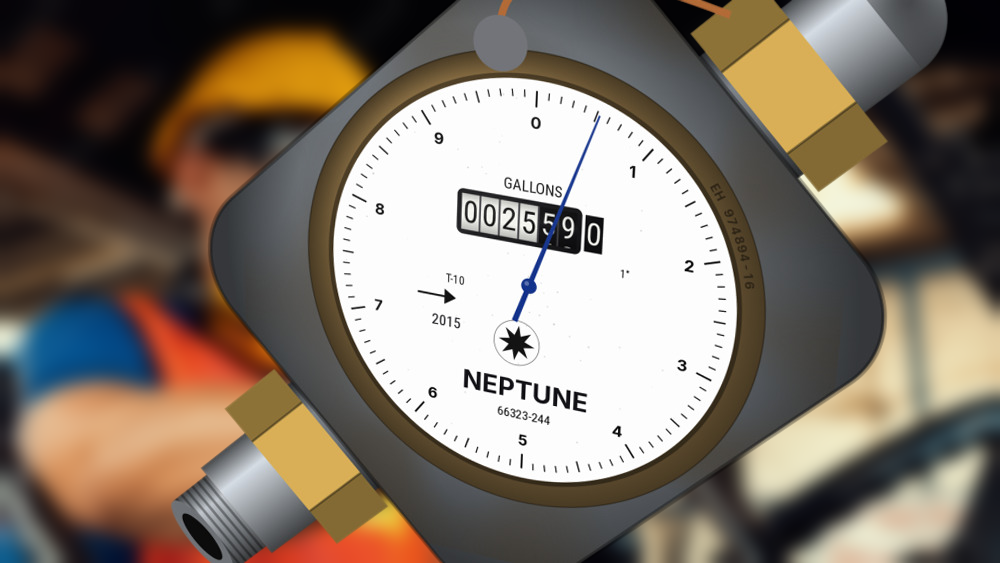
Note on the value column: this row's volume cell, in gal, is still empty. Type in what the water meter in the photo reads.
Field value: 25590.5 gal
